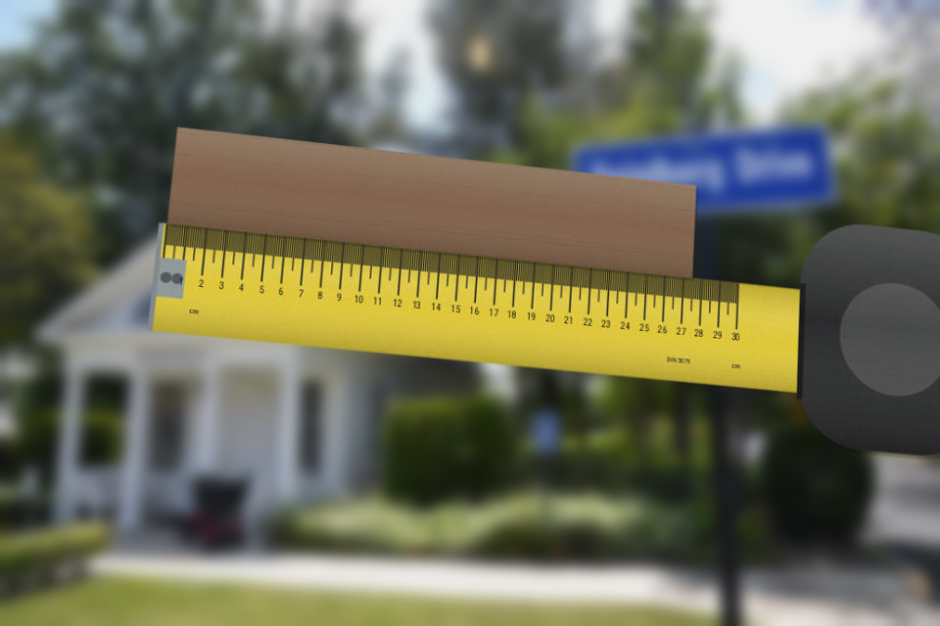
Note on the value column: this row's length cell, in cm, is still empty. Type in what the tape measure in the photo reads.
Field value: 27.5 cm
